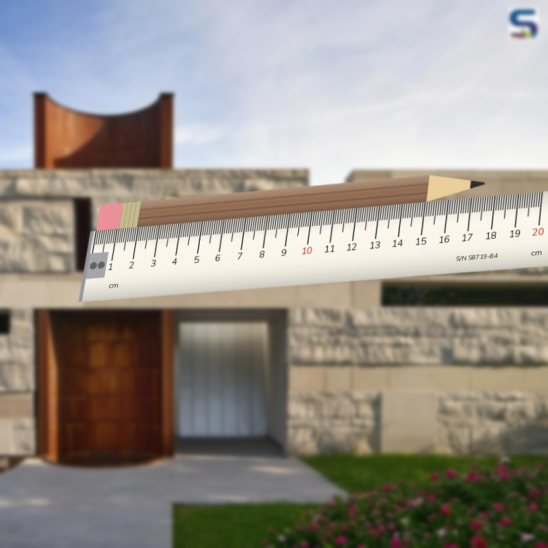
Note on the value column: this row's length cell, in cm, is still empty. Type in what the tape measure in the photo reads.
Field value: 17.5 cm
